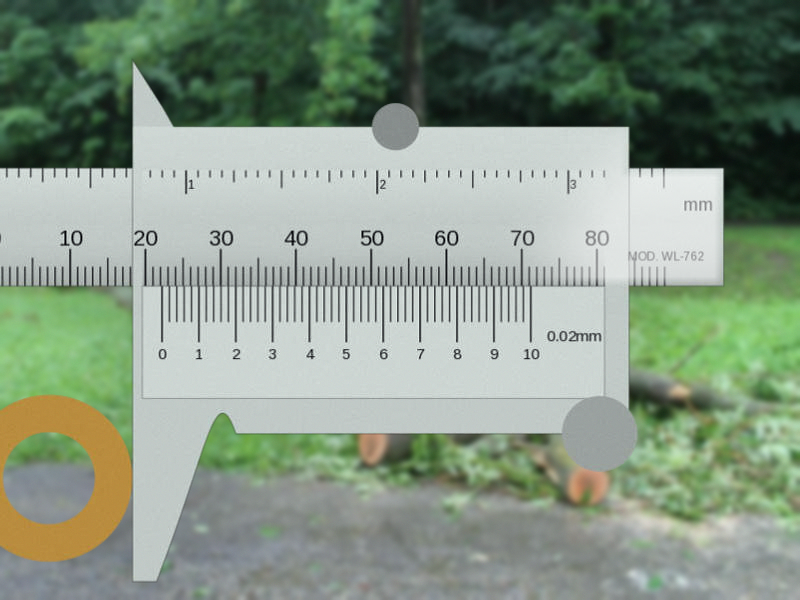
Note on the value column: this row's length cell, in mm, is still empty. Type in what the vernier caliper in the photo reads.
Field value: 22.2 mm
